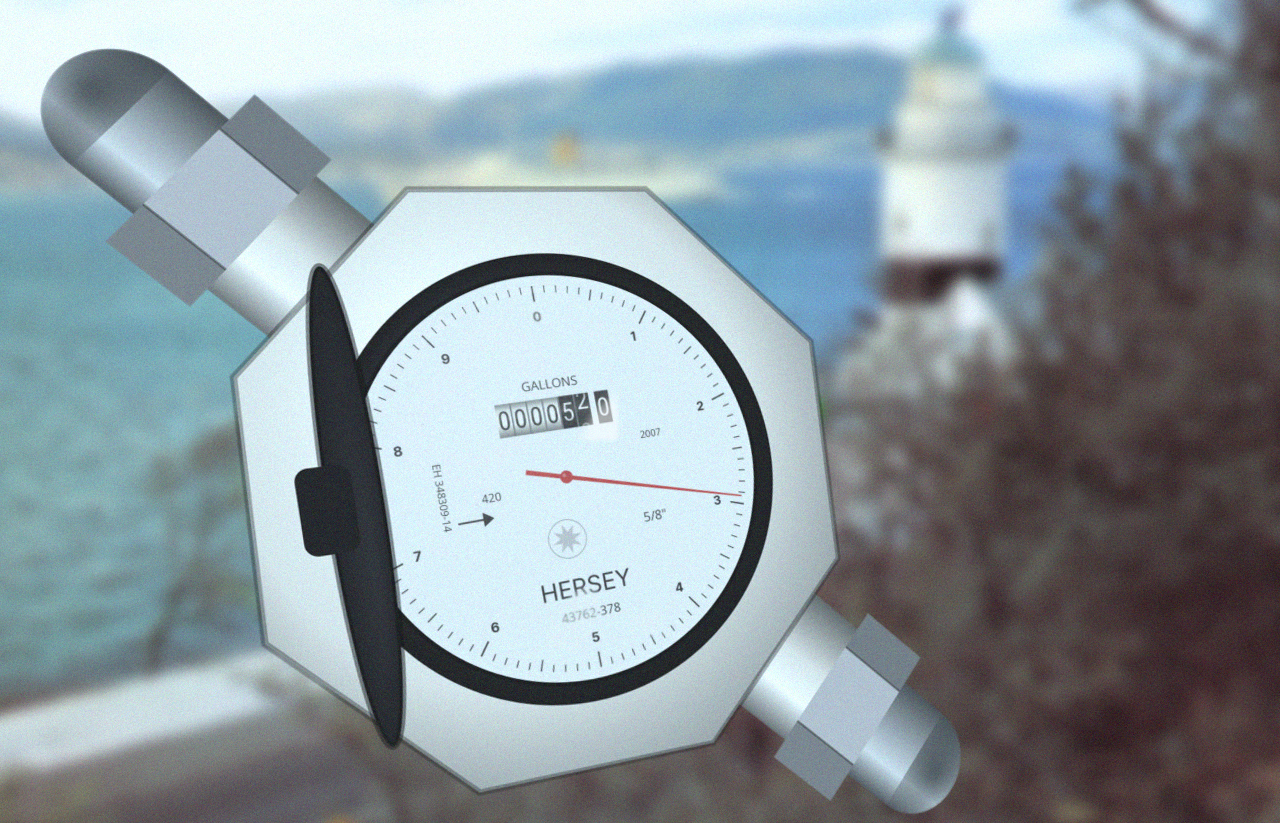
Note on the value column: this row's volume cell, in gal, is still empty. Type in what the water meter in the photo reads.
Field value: 522.9 gal
